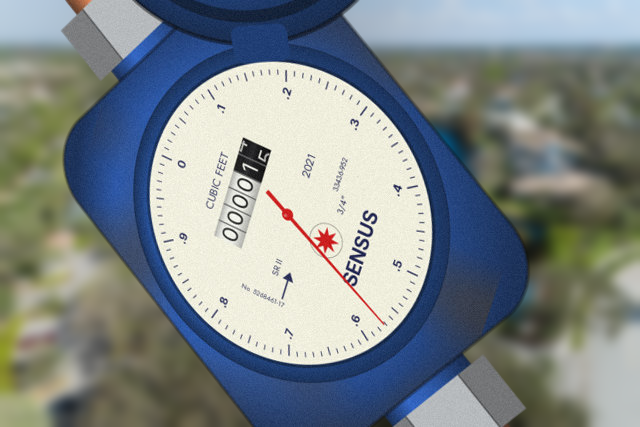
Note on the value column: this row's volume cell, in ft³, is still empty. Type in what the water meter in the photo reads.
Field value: 14.57 ft³
